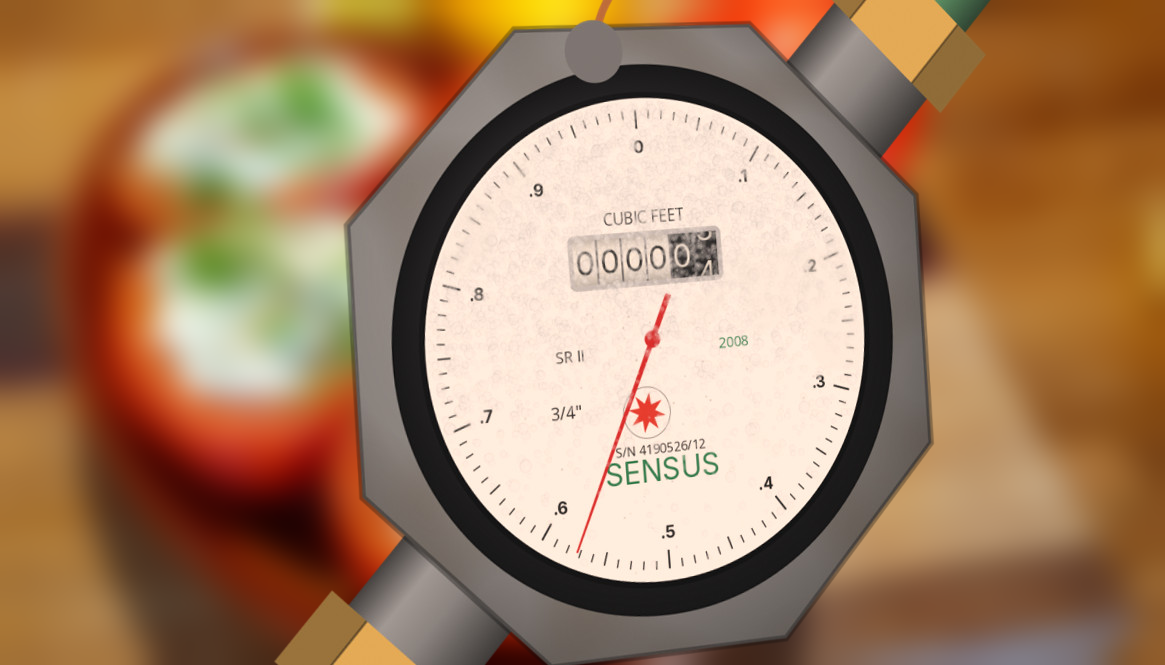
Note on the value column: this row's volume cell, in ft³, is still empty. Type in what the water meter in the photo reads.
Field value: 3.57 ft³
